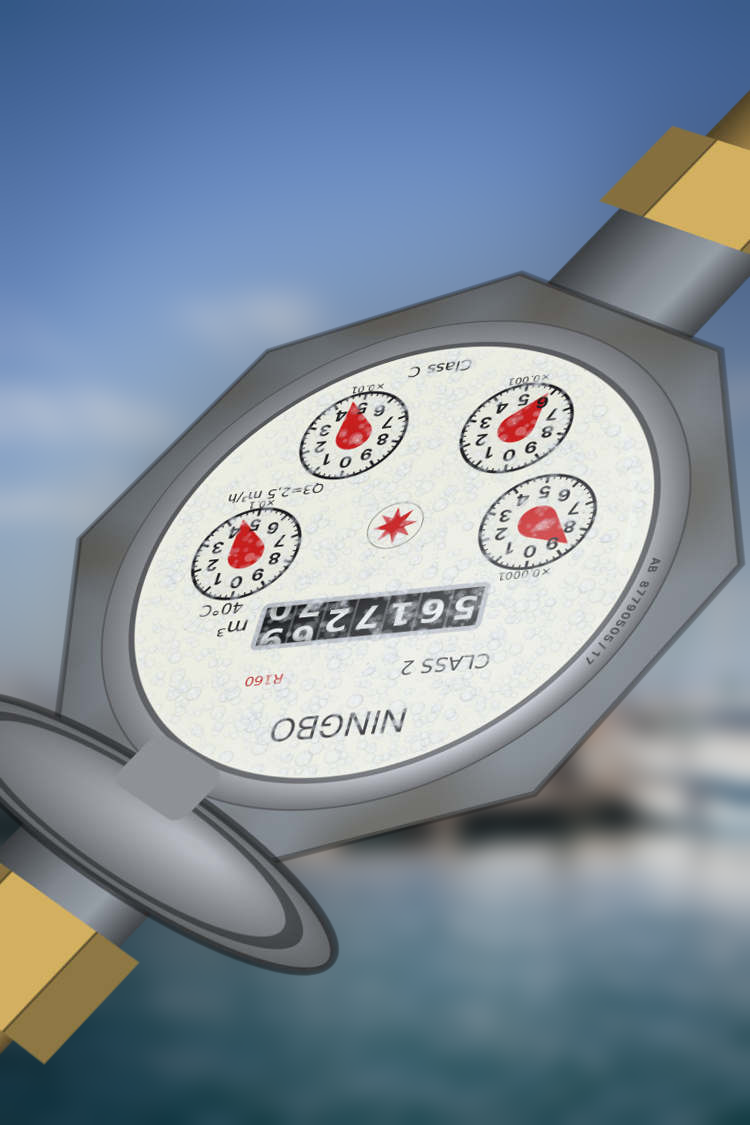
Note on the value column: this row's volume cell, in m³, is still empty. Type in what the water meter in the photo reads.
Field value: 5617269.4458 m³
